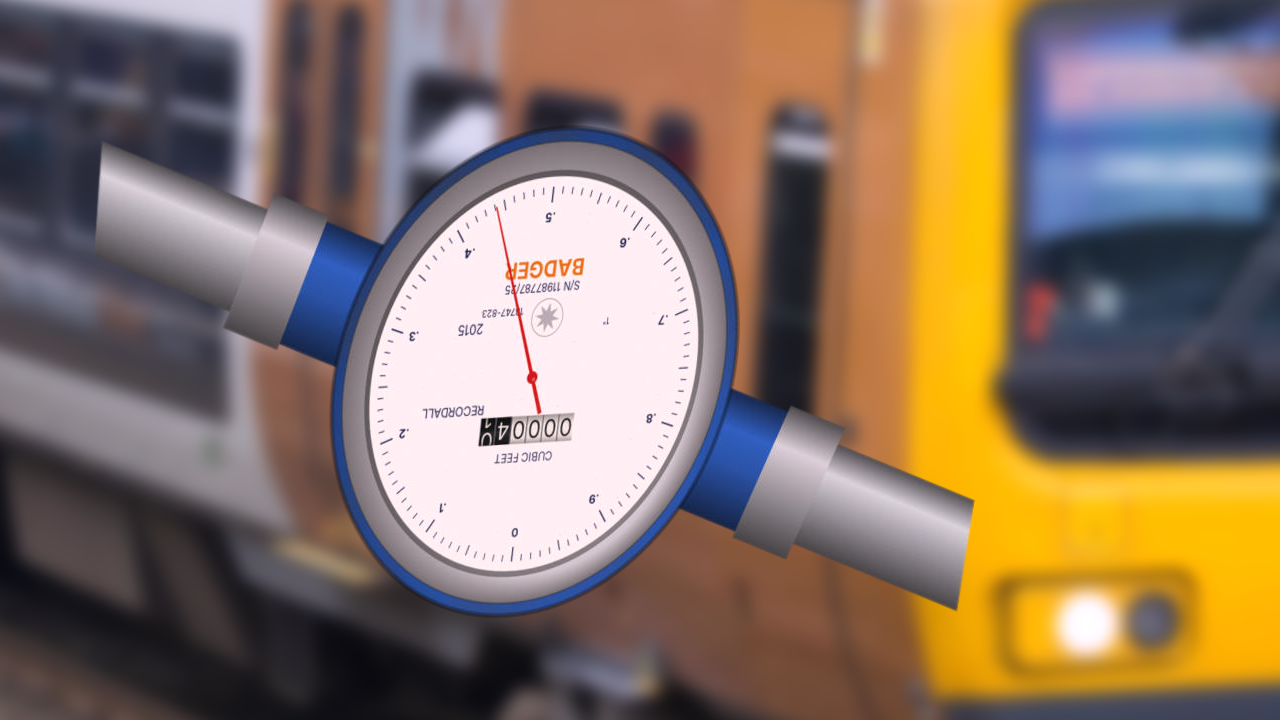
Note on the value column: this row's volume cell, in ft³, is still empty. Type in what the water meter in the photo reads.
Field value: 40.44 ft³
